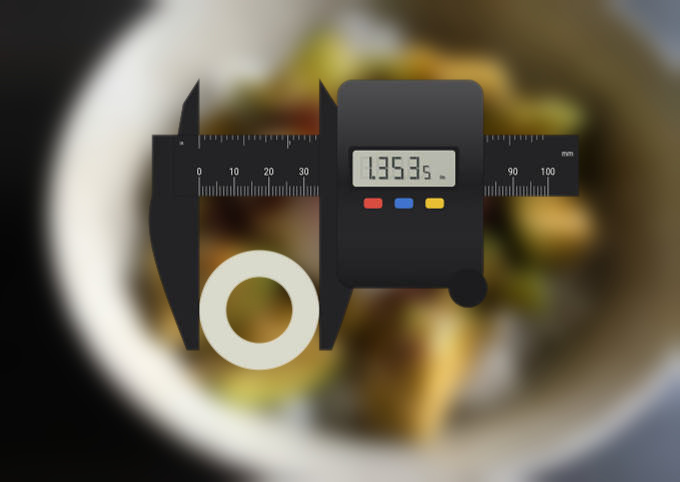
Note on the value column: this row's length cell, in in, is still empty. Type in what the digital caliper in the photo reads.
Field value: 1.3535 in
